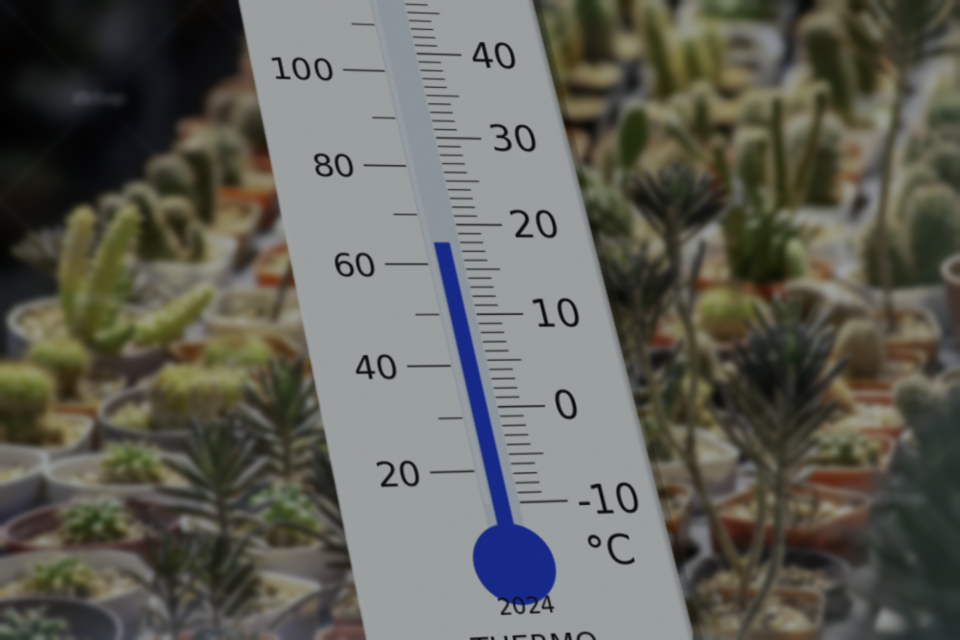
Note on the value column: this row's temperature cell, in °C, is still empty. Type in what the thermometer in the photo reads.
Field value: 18 °C
